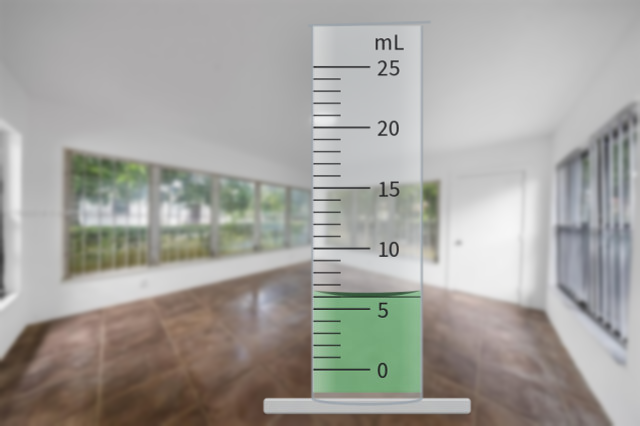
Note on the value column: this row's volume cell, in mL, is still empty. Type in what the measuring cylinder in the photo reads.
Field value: 6 mL
